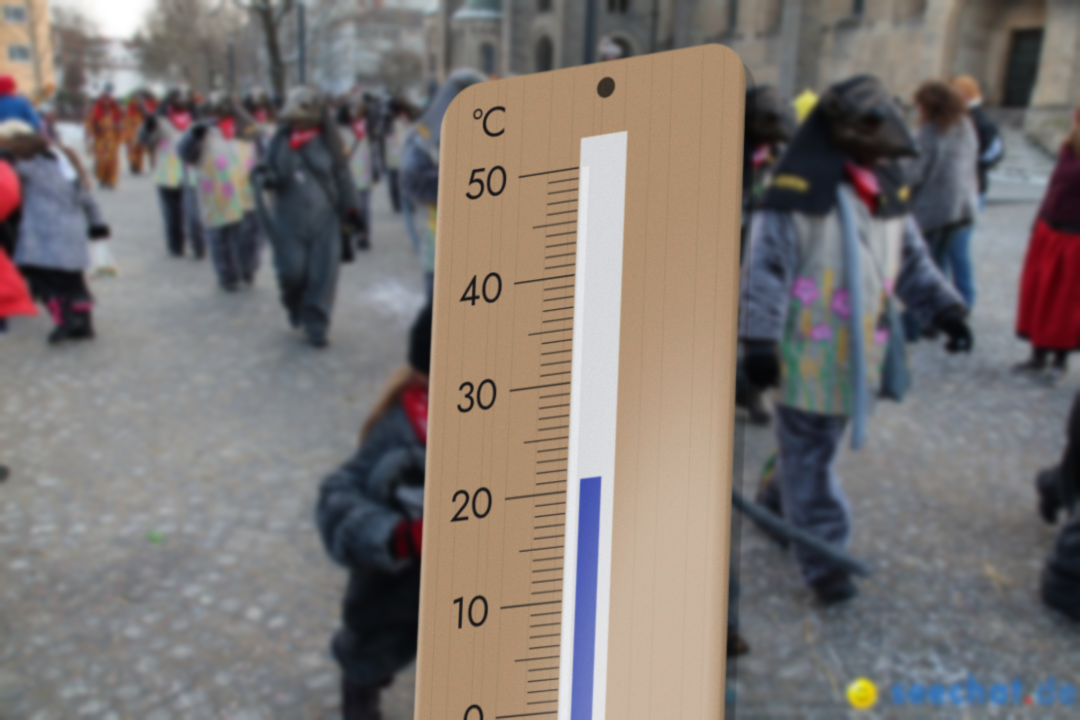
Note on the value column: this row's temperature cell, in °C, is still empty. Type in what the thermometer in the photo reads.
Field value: 21 °C
